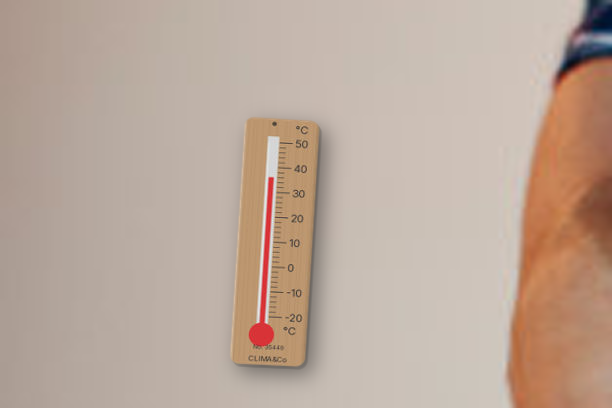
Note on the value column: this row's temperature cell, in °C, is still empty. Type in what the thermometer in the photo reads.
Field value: 36 °C
